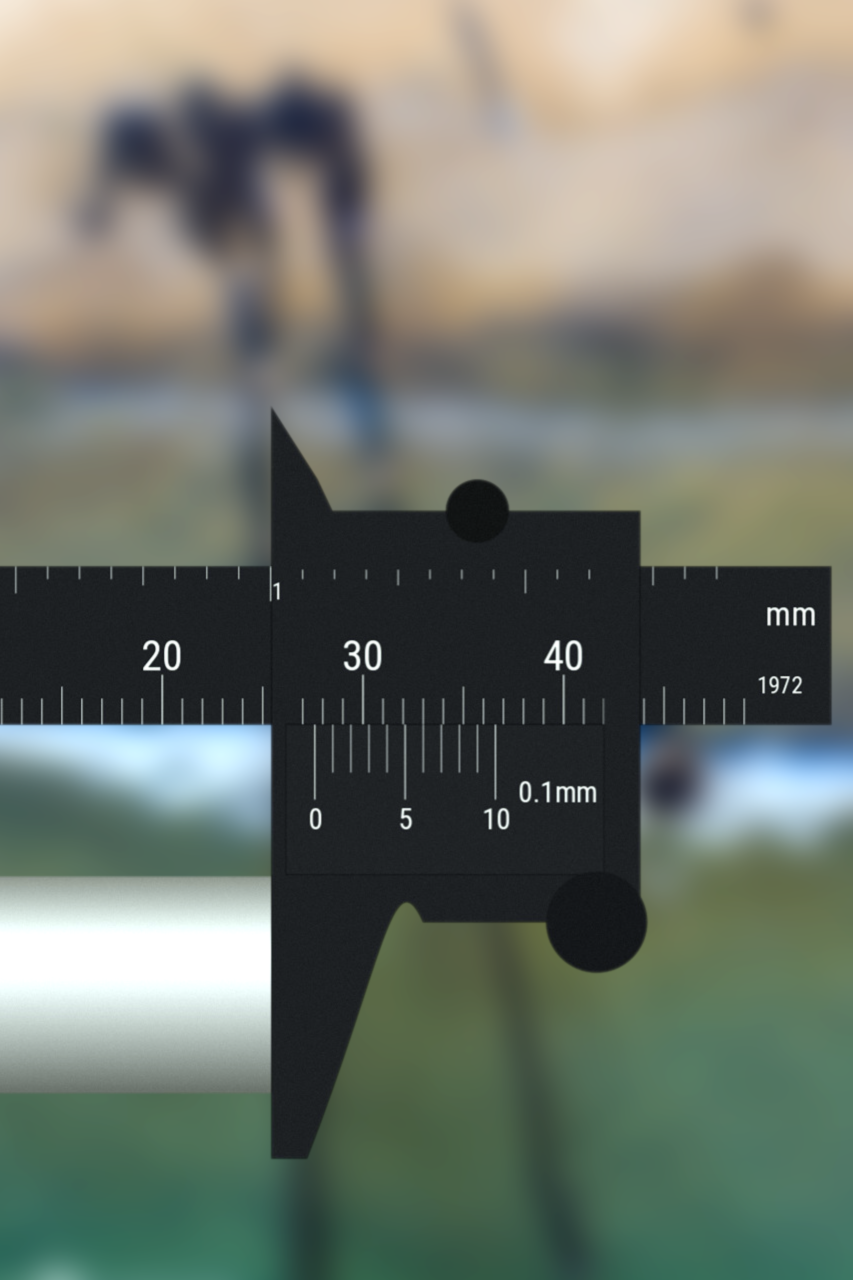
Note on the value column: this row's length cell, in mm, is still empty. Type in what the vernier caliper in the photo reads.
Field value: 27.6 mm
